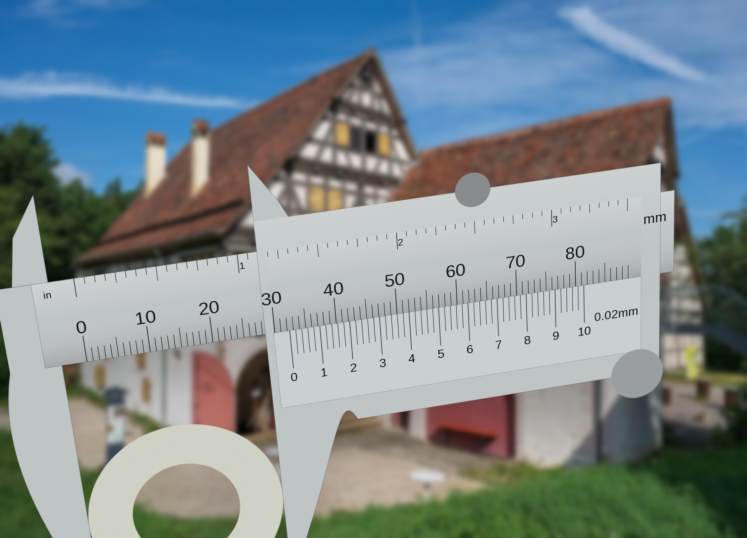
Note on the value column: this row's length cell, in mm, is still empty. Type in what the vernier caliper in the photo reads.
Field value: 32.4 mm
